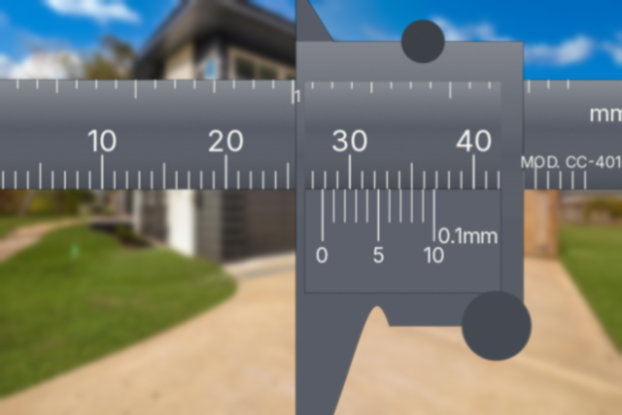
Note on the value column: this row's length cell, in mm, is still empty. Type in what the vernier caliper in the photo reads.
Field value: 27.8 mm
